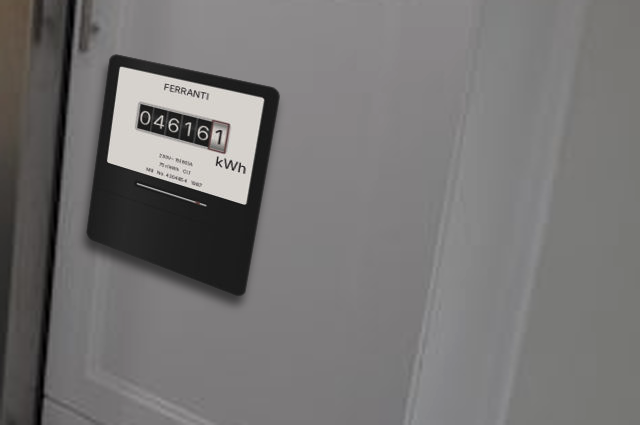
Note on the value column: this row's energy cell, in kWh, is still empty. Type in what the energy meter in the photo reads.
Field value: 4616.1 kWh
